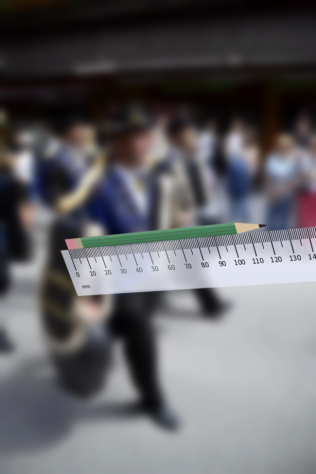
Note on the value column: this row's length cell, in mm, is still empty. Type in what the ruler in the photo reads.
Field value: 120 mm
